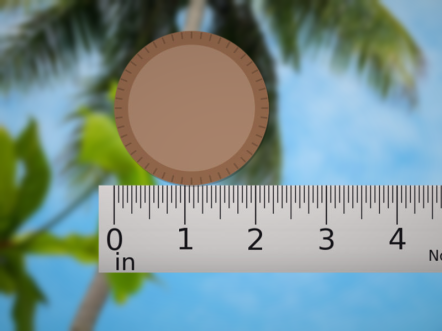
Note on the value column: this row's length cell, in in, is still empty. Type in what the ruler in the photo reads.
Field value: 2.1875 in
